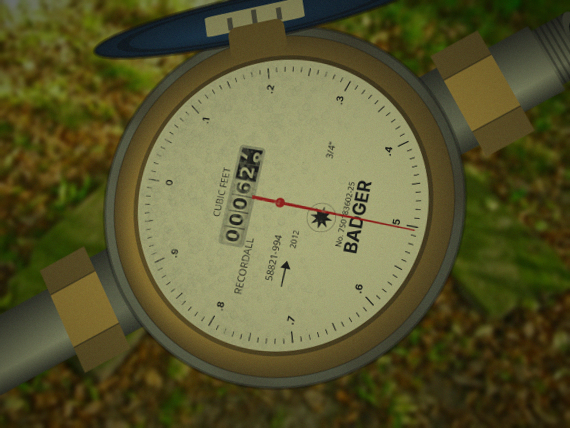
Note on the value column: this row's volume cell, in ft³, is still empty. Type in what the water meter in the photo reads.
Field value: 627.50 ft³
